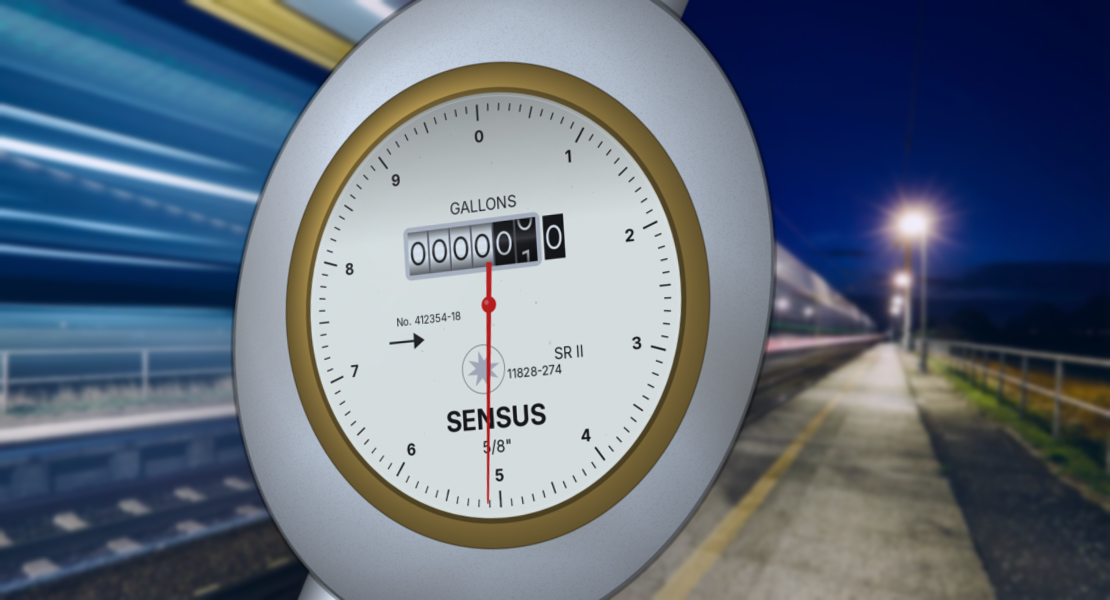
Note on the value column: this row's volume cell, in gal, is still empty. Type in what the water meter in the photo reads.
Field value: 5.1 gal
